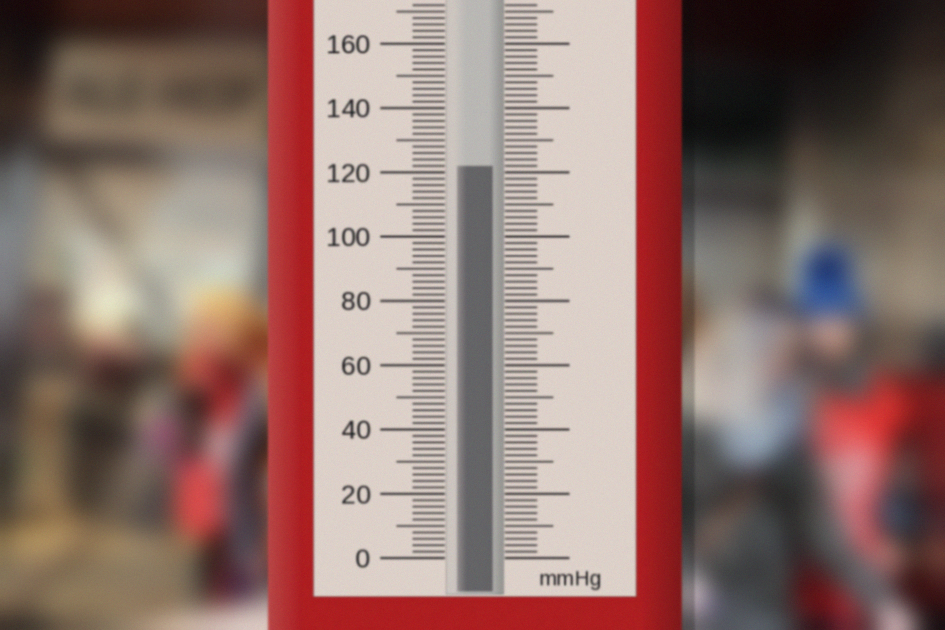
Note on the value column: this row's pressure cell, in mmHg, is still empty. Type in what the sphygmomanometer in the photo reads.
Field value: 122 mmHg
